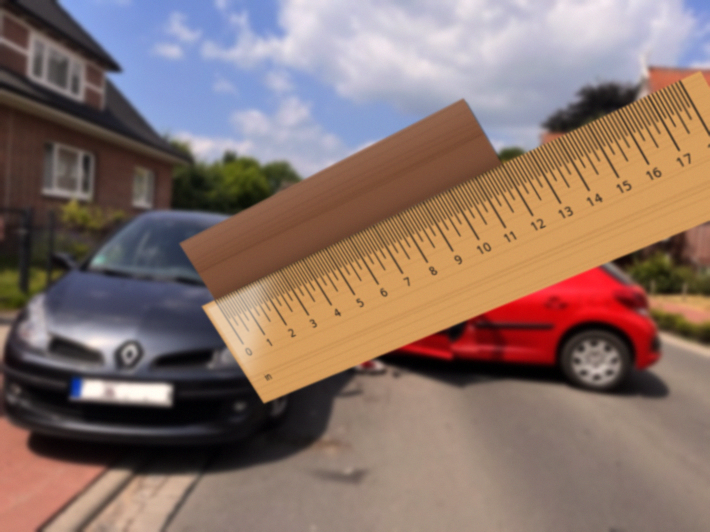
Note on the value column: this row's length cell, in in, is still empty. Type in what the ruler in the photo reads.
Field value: 12 in
